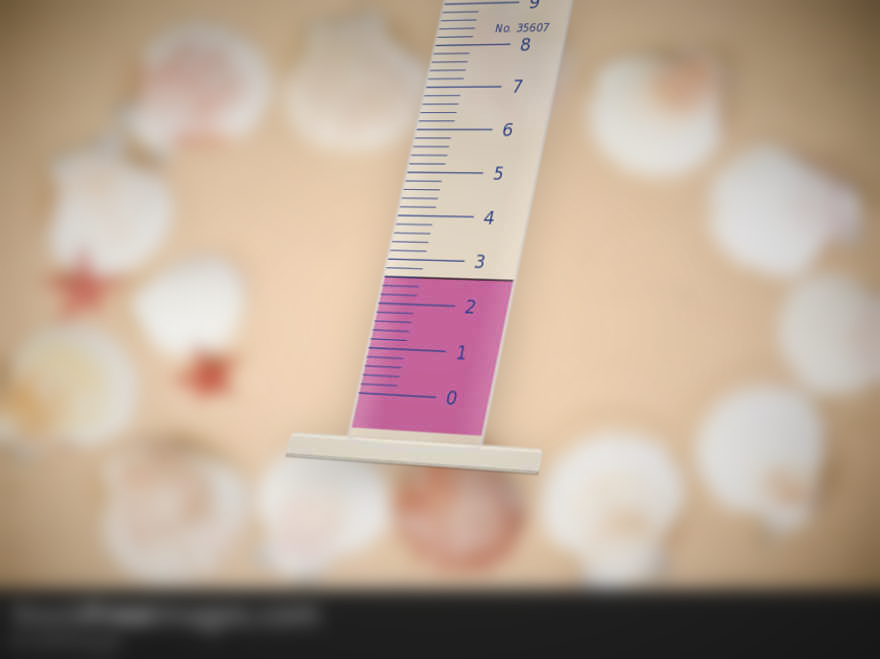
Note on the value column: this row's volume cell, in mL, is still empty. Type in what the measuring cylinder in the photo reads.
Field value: 2.6 mL
